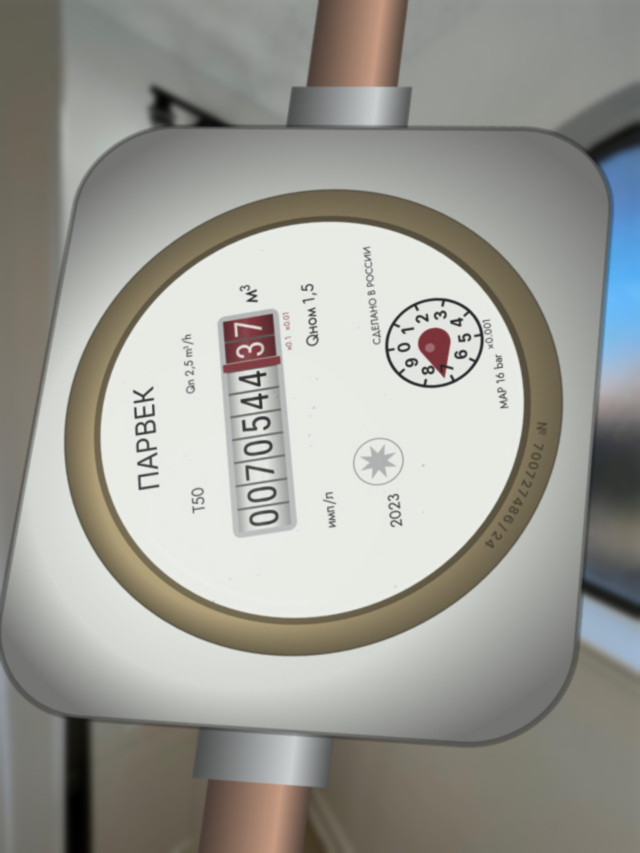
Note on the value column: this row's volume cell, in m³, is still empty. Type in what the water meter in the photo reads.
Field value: 70544.377 m³
